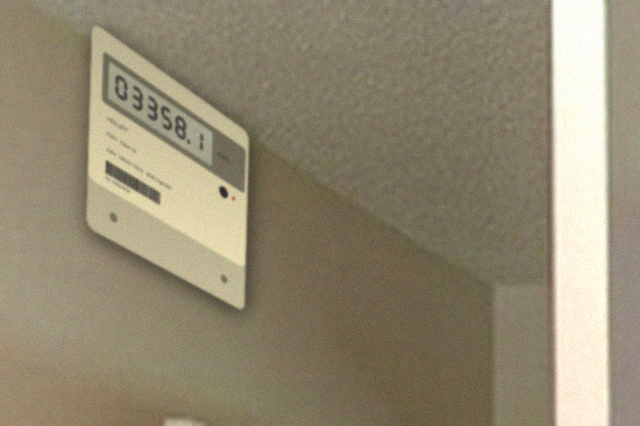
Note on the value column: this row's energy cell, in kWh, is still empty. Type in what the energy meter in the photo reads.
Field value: 3358.1 kWh
